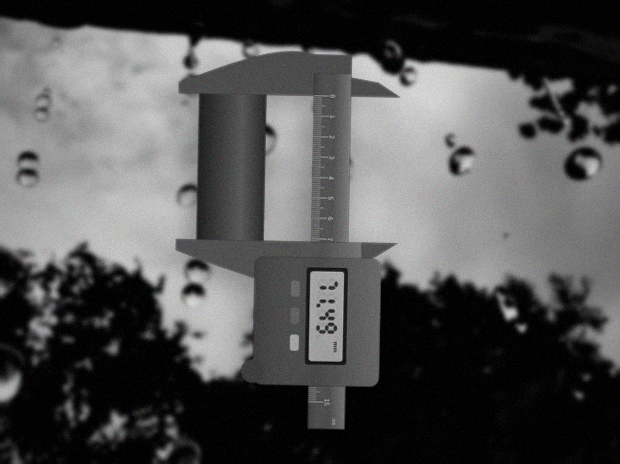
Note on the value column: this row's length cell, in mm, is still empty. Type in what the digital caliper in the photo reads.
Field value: 71.49 mm
